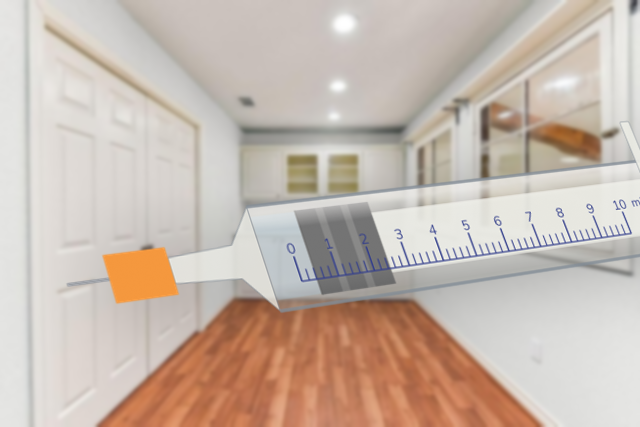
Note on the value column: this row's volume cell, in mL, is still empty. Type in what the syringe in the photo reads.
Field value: 0.4 mL
